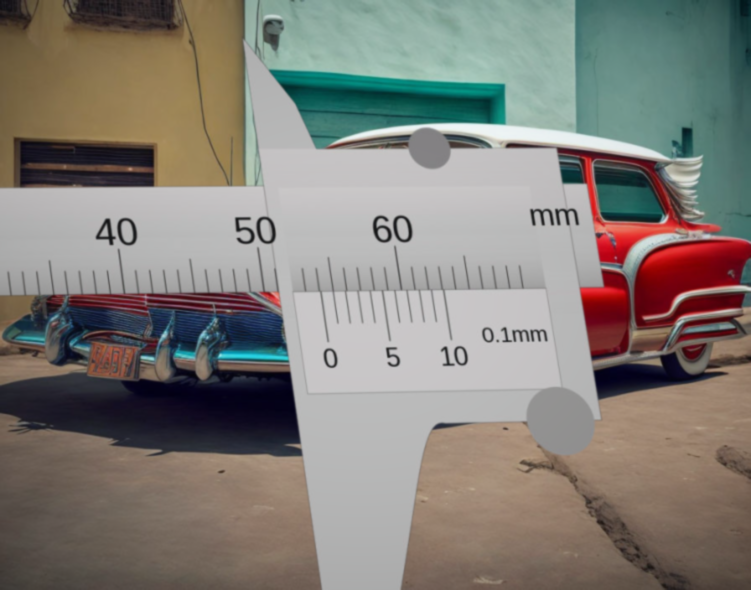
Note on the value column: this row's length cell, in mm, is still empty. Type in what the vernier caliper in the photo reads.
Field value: 54.1 mm
